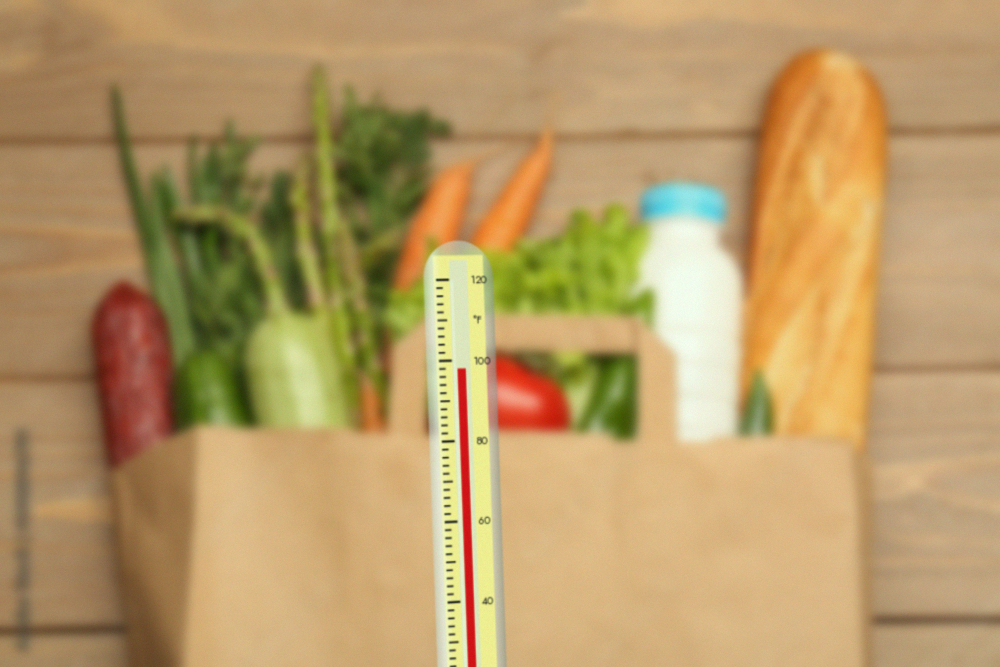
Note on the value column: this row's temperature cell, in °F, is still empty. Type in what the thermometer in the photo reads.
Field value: 98 °F
